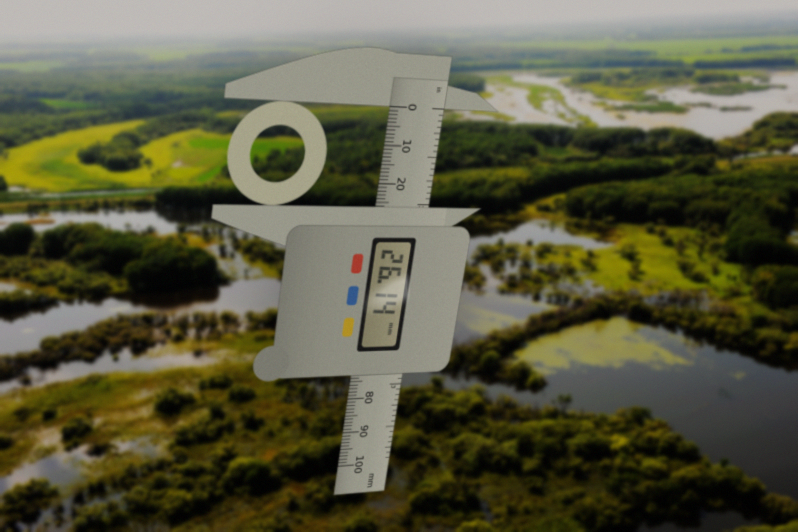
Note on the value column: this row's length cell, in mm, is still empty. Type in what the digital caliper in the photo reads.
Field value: 26.14 mm
